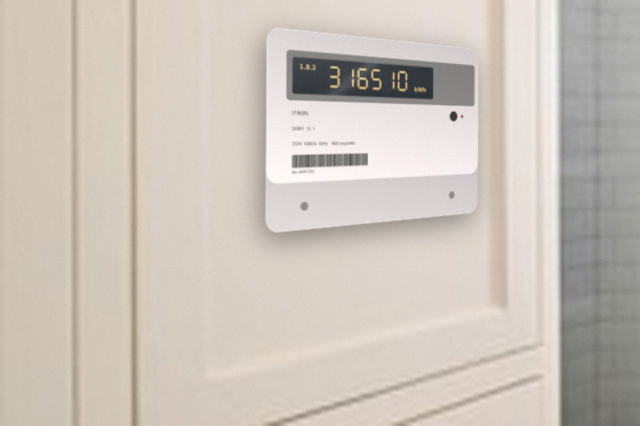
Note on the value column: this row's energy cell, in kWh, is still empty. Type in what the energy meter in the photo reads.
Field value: 316510 kWh
